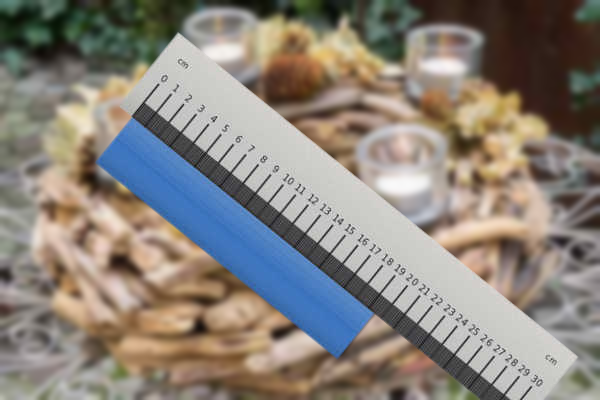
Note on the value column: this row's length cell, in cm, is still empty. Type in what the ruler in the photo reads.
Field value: 19.5 cm
